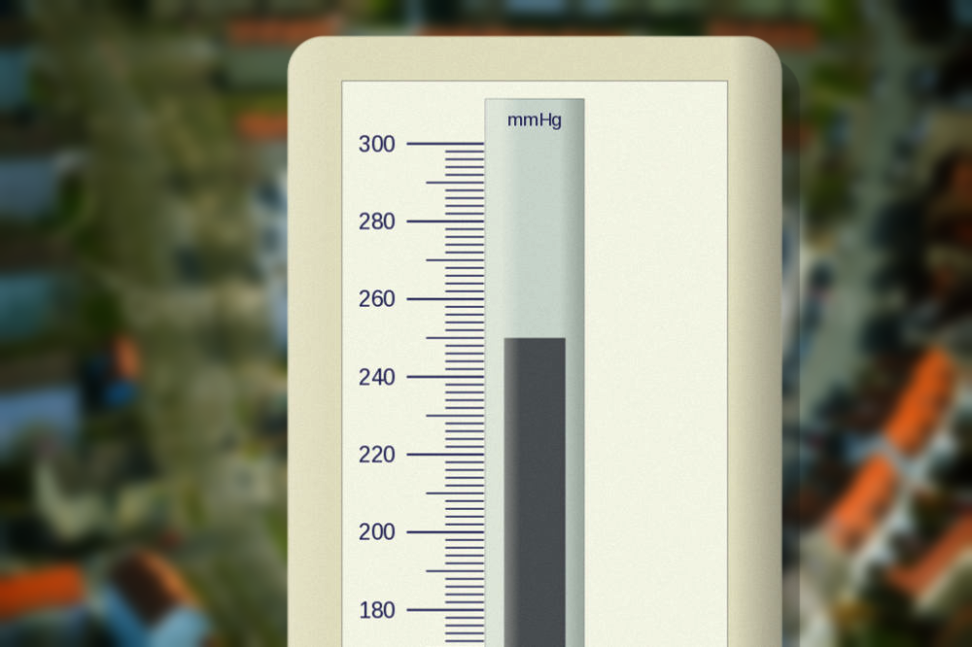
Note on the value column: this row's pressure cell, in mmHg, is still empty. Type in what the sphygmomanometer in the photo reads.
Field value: 250 mmHg
